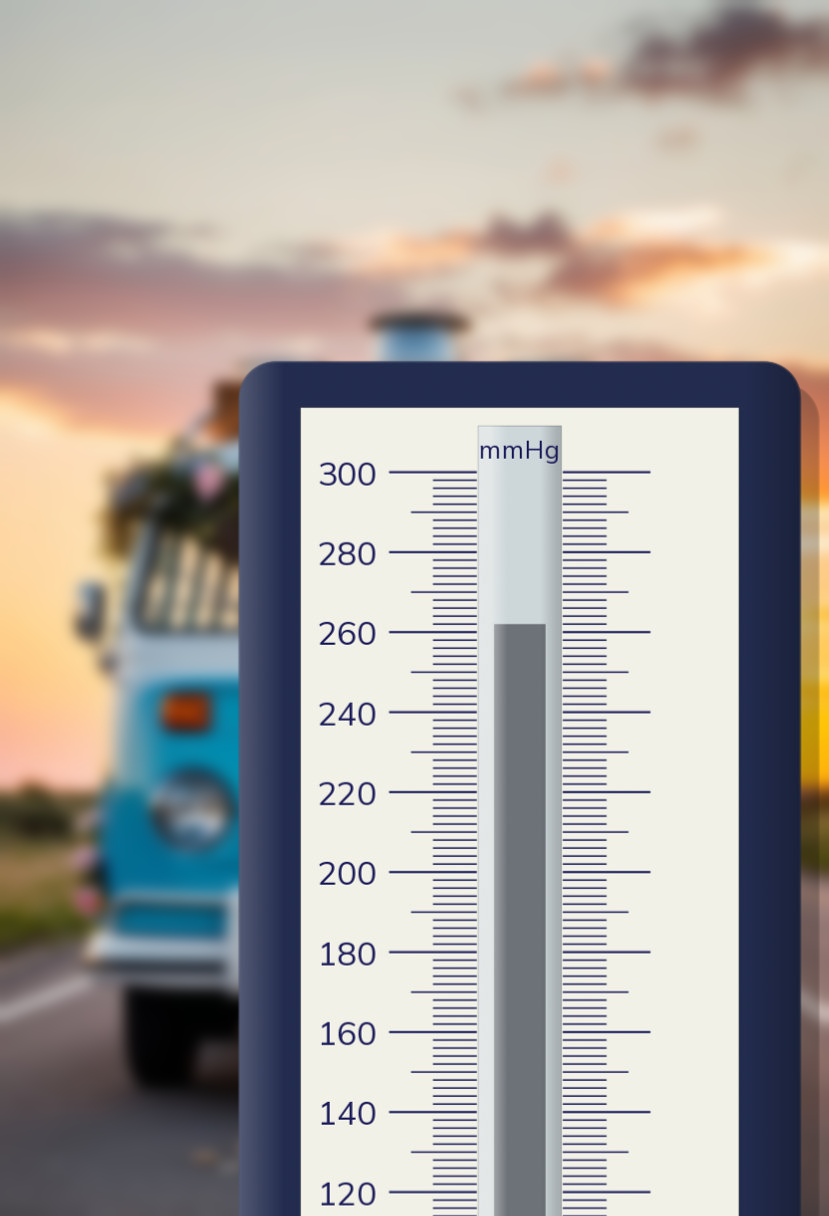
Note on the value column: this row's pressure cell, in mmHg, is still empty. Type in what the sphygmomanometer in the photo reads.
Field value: 262 mmHg
